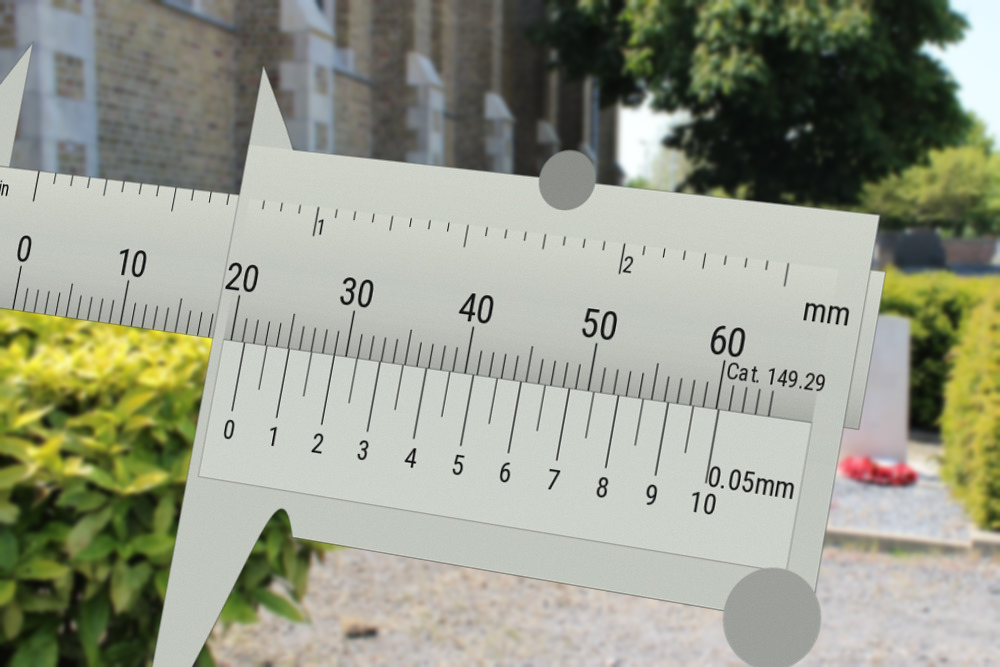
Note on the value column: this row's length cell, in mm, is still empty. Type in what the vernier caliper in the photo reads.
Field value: 21.2 mm
